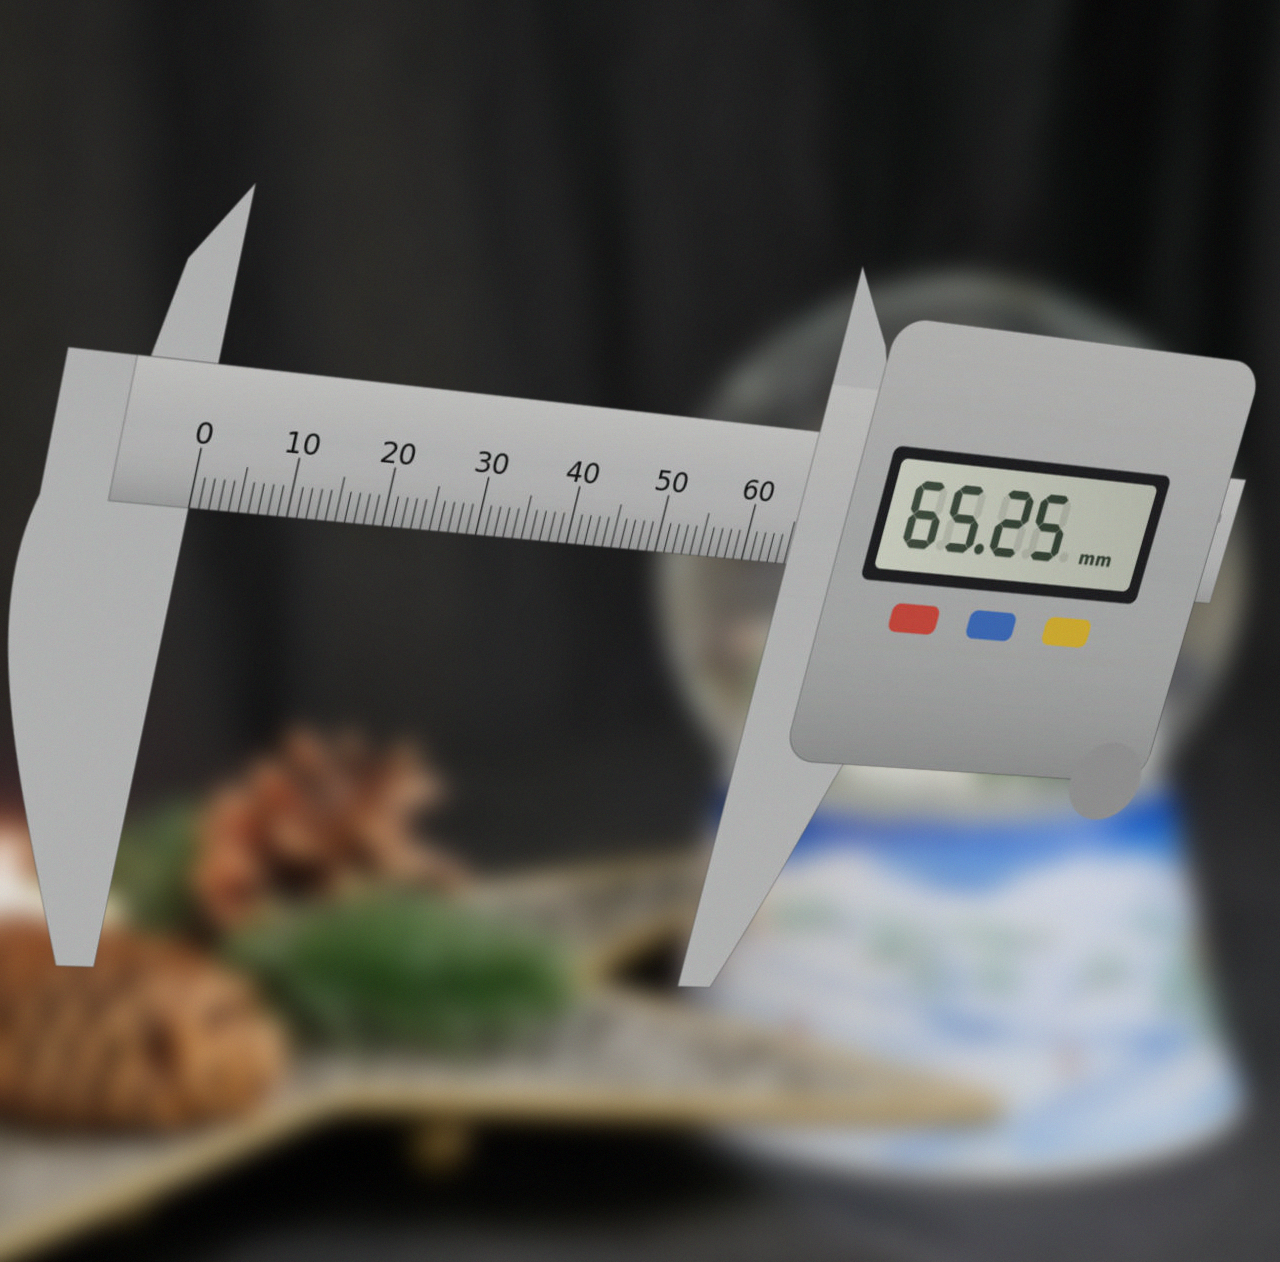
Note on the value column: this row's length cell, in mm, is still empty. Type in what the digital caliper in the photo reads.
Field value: 65.25 mm
